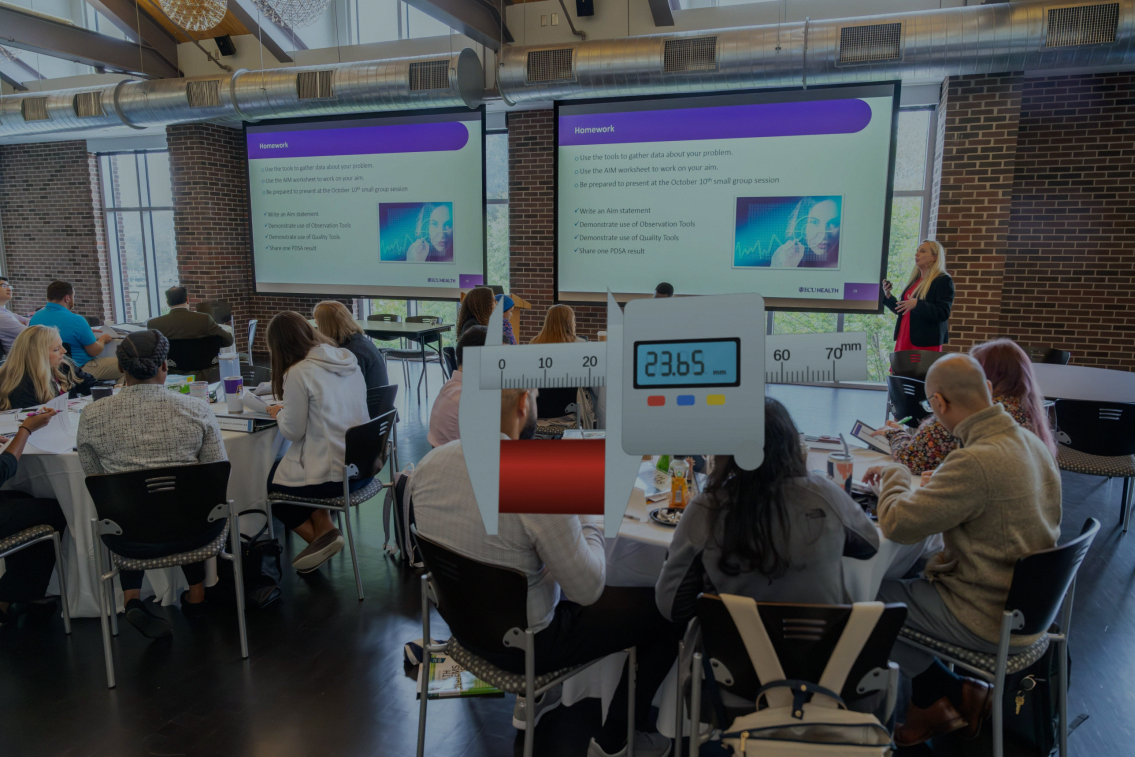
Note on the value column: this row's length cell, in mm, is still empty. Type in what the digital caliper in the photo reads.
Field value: 23.65 mm
